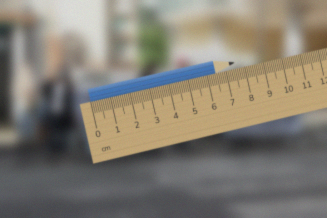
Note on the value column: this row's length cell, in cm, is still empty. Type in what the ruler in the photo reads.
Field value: 7.5 cm
